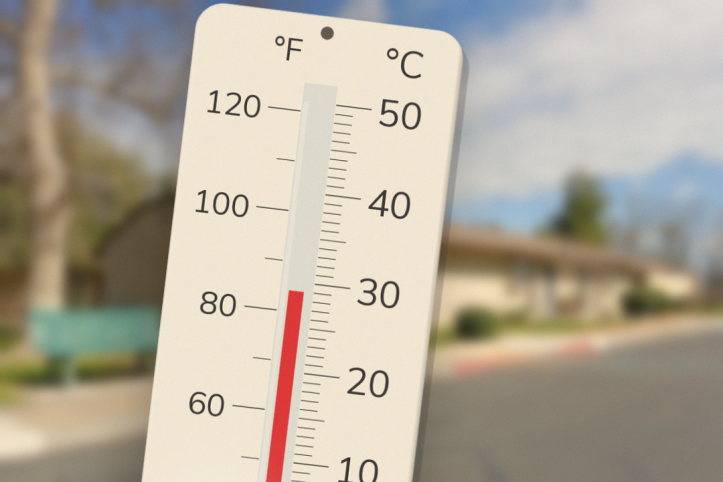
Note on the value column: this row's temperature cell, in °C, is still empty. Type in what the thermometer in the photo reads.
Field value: 29 °C
